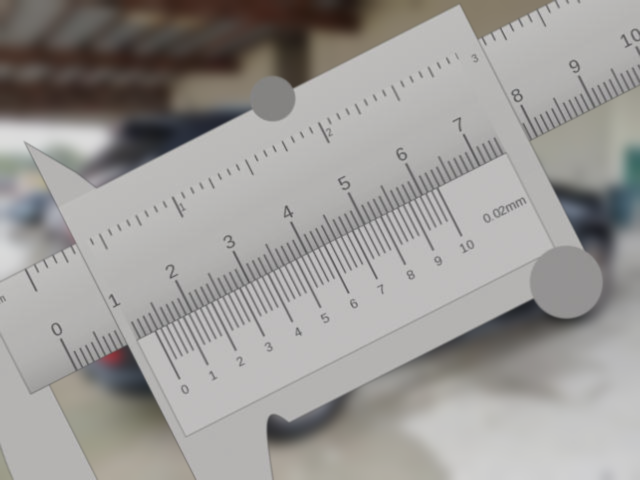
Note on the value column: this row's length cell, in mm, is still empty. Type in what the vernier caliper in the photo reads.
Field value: 13.6 mm
